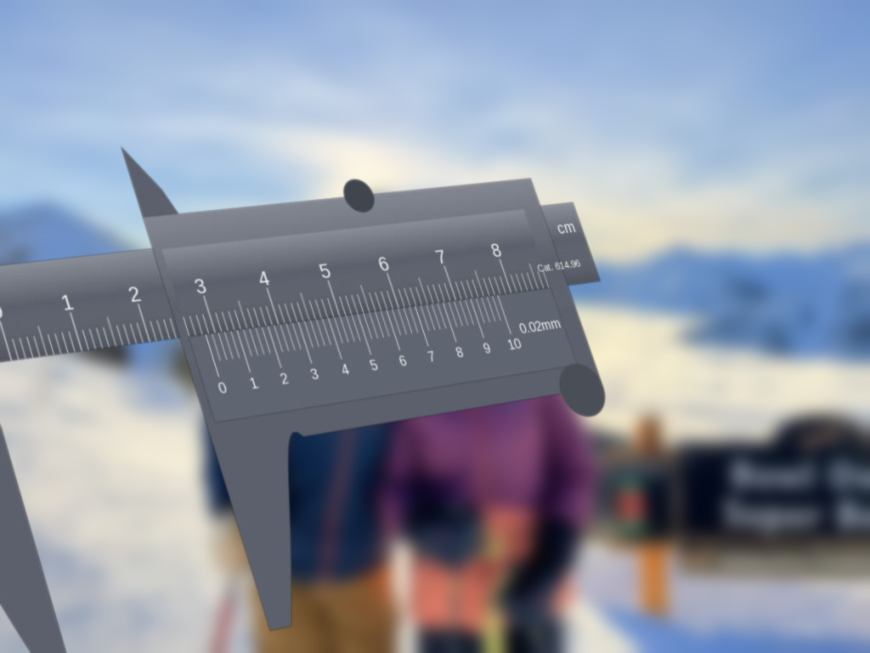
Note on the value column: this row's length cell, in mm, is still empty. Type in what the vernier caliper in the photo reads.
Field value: 28.5 mm
